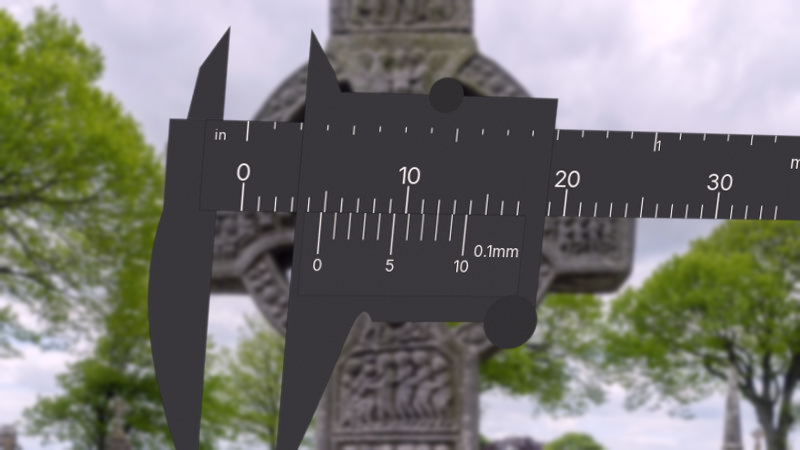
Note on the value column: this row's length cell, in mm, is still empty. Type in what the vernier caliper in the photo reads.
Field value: 4.8 mm
